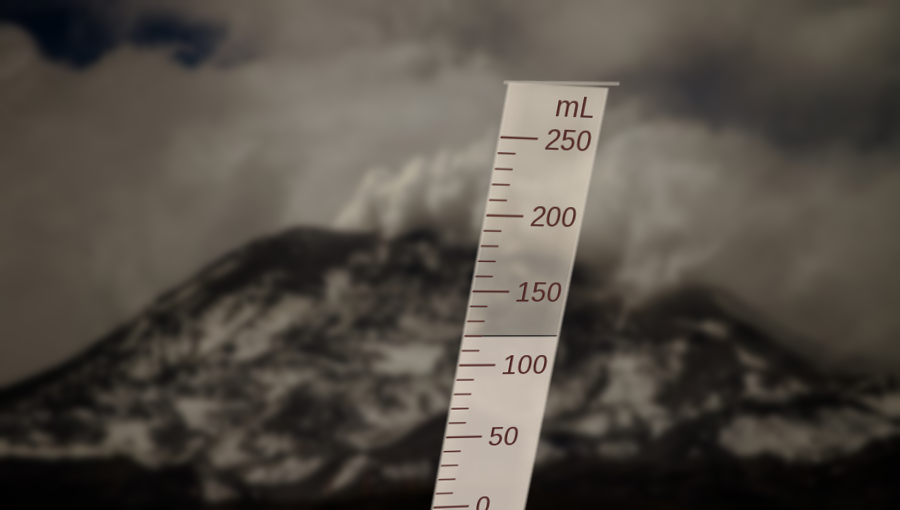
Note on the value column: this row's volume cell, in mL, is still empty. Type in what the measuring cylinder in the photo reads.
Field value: 120 mL
